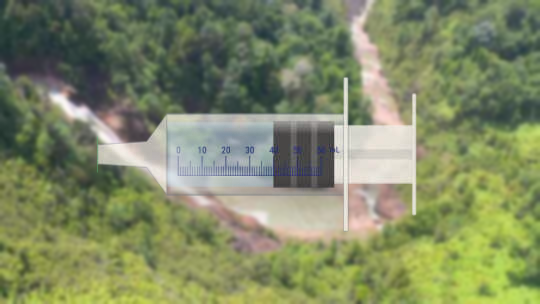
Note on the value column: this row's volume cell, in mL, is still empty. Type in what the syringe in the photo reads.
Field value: 40 mL
